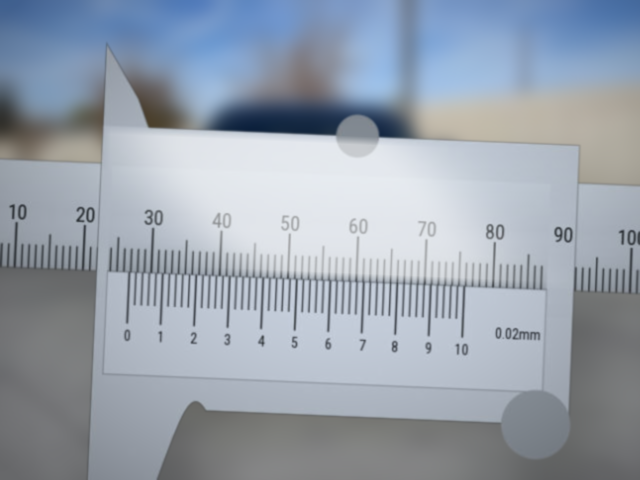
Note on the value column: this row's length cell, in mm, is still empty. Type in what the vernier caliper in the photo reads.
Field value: 26.8 mm
